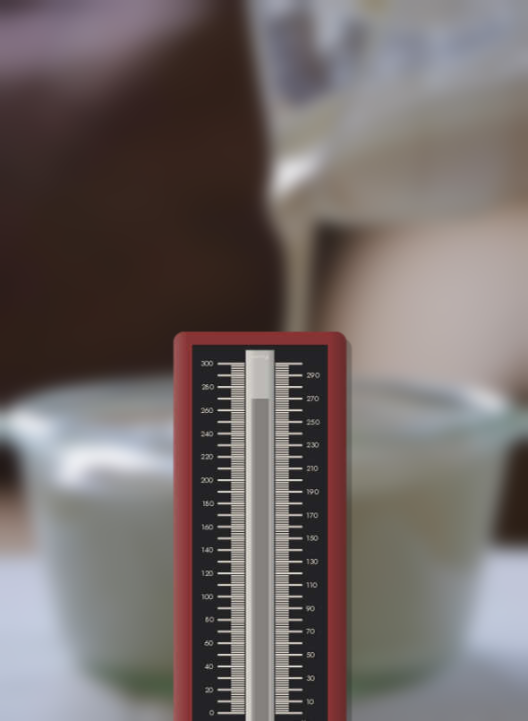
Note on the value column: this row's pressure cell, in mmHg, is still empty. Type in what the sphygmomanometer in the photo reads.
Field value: 270 mmHg
